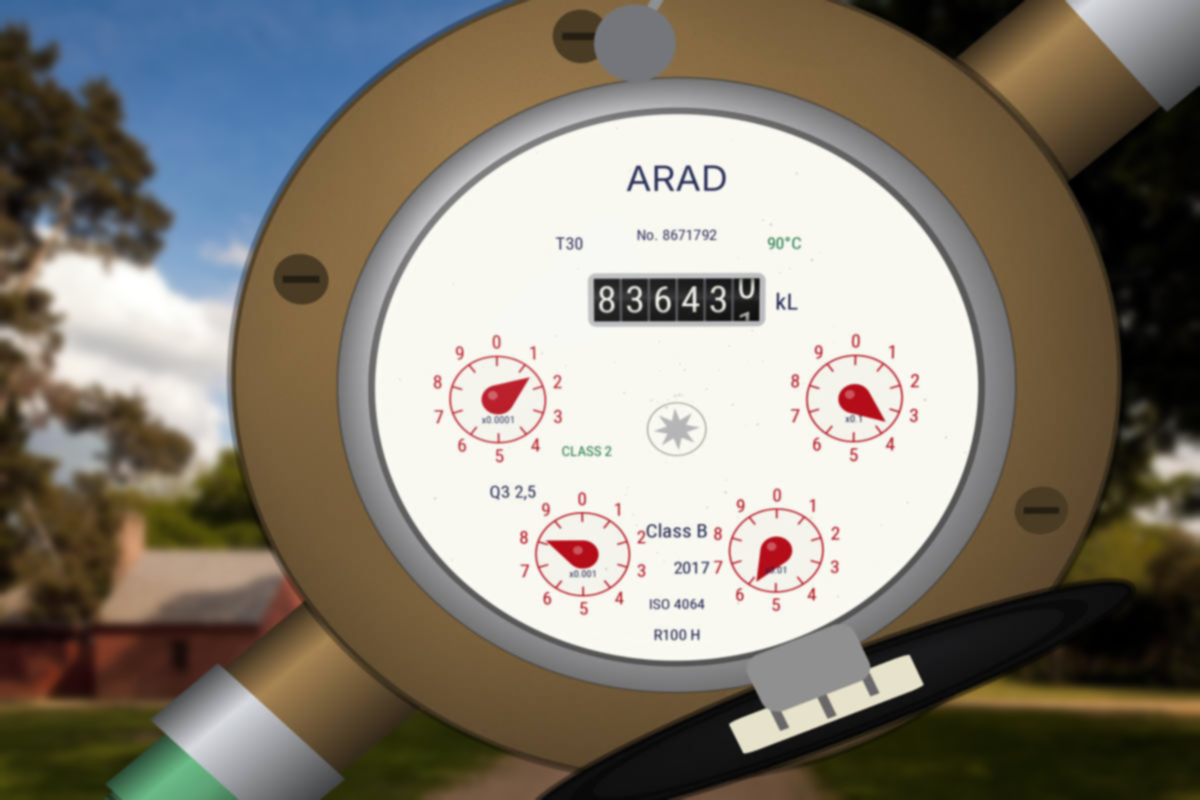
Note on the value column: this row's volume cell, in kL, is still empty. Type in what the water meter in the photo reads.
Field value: 836430.3581 kL
